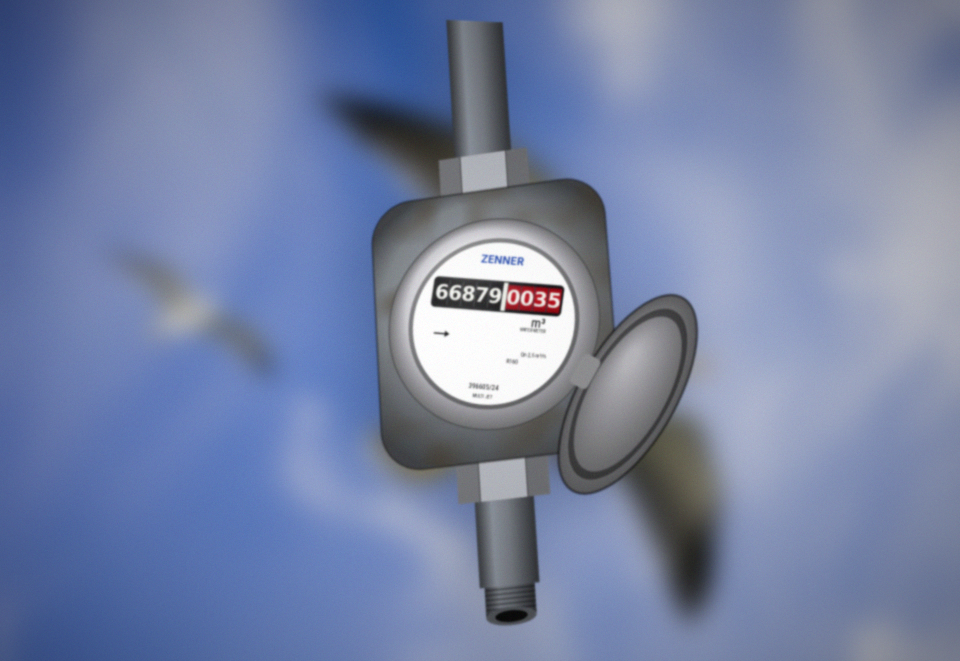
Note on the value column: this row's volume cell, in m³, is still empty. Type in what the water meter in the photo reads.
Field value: 66879.0035 m³
